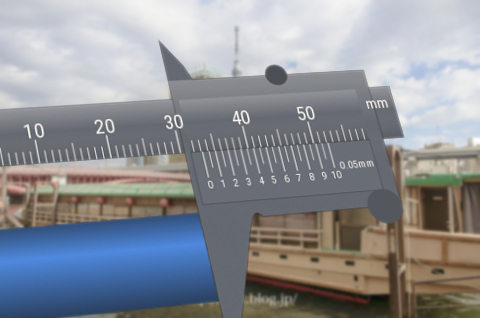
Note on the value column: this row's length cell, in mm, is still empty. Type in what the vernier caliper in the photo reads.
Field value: 33.2 mm
